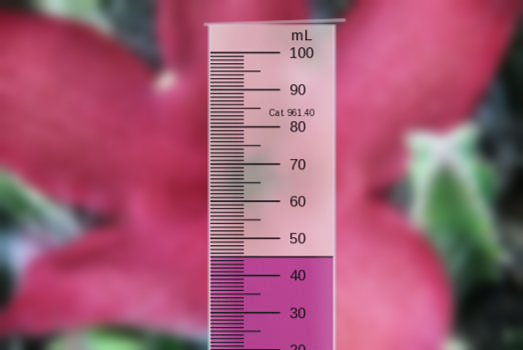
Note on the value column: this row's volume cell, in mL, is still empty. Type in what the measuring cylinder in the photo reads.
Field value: 45 mL
